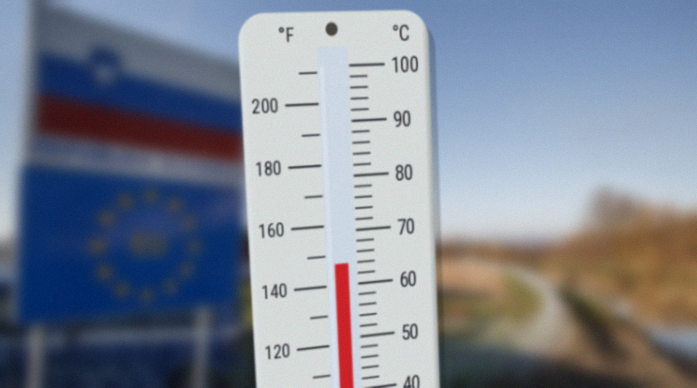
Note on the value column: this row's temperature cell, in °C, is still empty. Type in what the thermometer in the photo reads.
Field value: 64 °C
